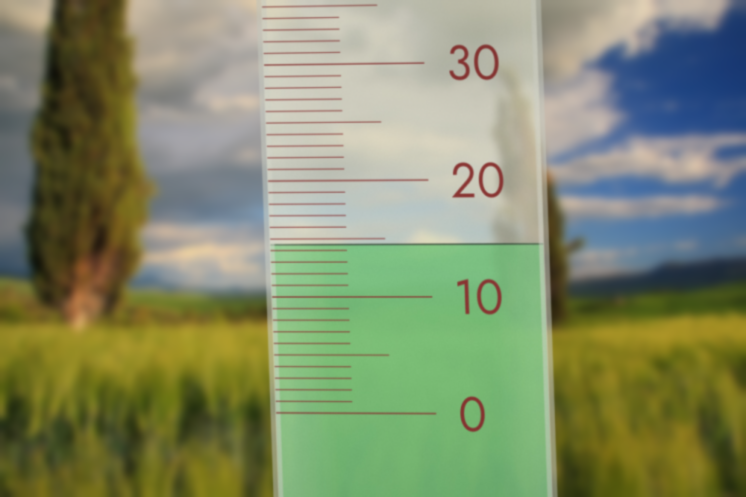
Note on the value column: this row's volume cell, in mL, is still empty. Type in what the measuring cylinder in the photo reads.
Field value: 14.5 mL
